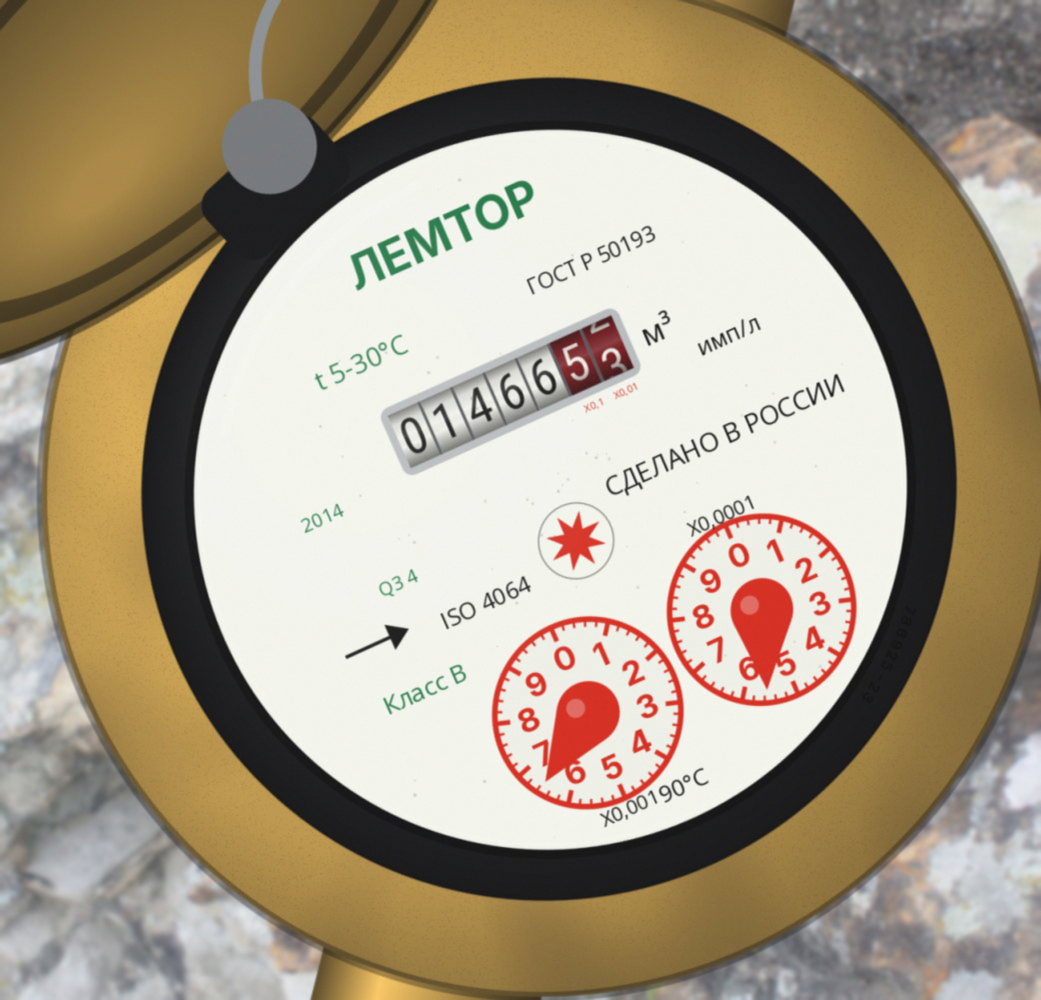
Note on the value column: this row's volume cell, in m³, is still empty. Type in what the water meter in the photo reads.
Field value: 1466.5265 m³
